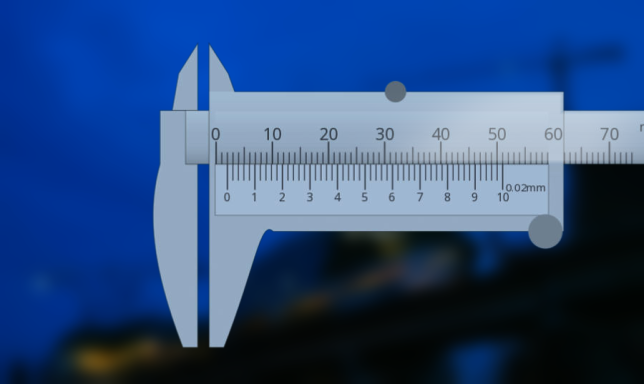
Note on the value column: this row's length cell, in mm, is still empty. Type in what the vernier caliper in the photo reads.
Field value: 2.0 mm
